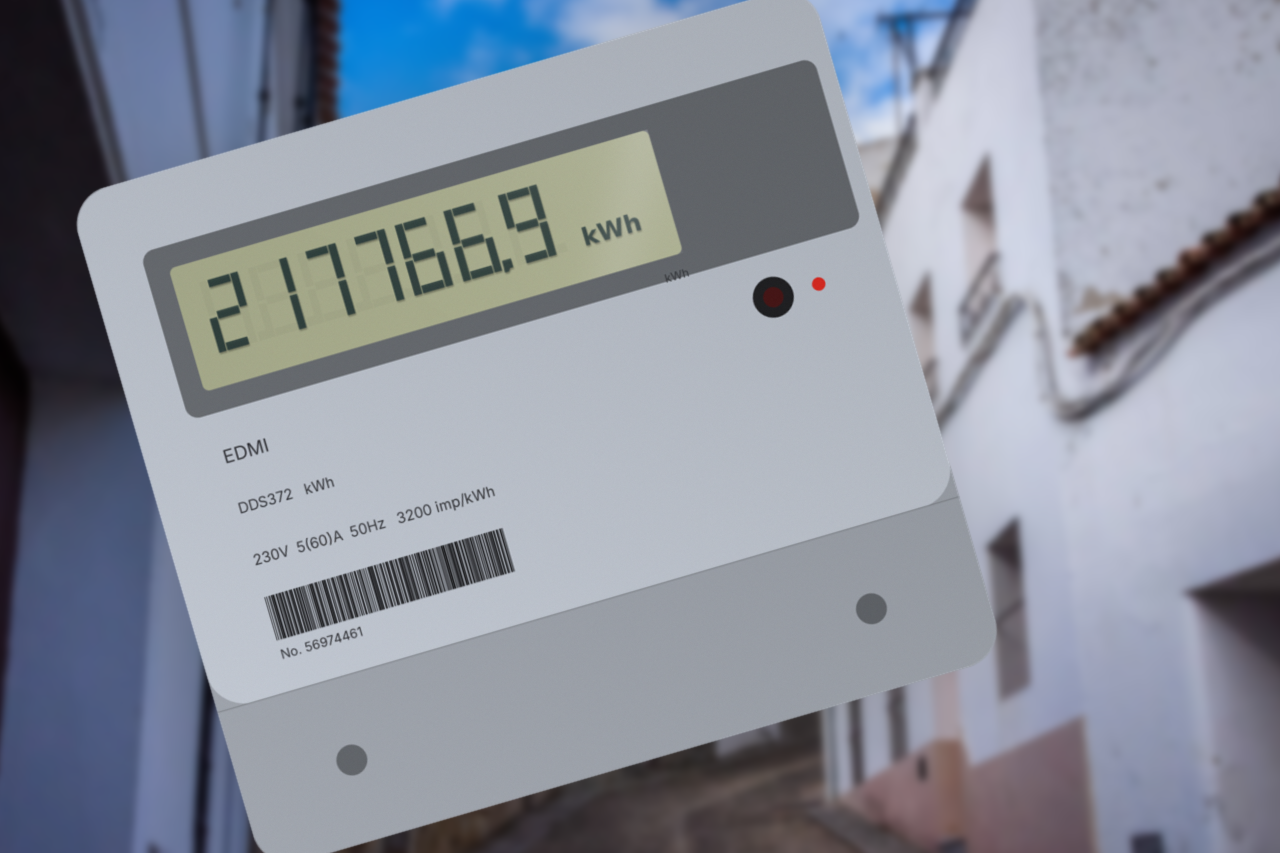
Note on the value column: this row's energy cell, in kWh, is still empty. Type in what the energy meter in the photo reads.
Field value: 217766.9 kWh
